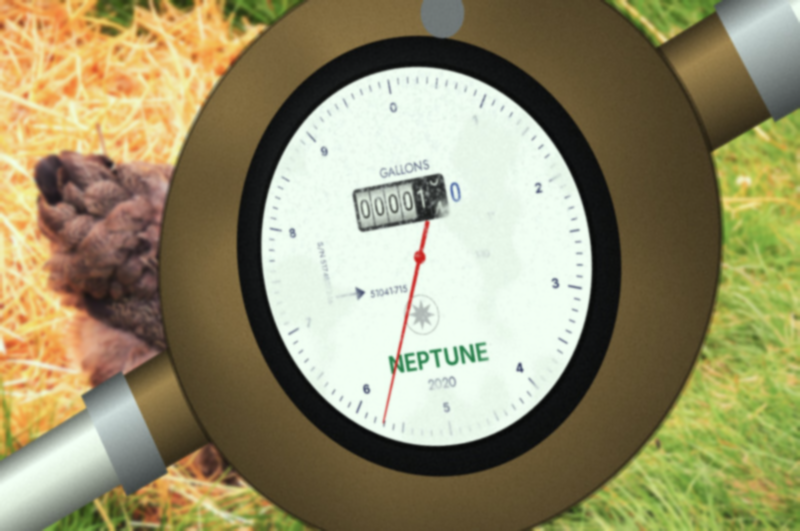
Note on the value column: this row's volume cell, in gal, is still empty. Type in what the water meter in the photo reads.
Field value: 135.7 gal
